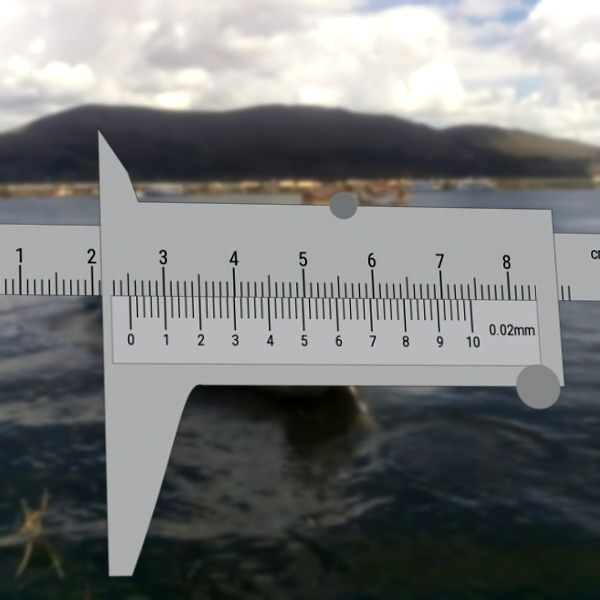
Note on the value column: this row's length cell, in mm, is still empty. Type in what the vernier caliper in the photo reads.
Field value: 25.2 mm
